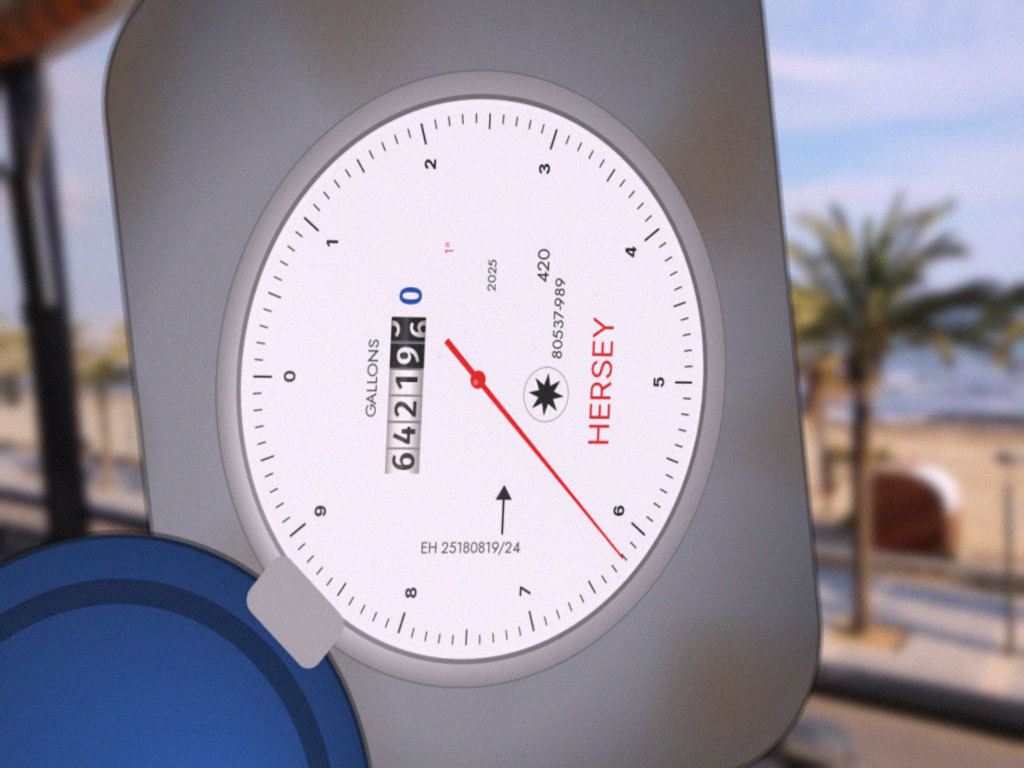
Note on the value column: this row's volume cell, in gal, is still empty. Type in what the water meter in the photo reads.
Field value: 6421956.2 gal
